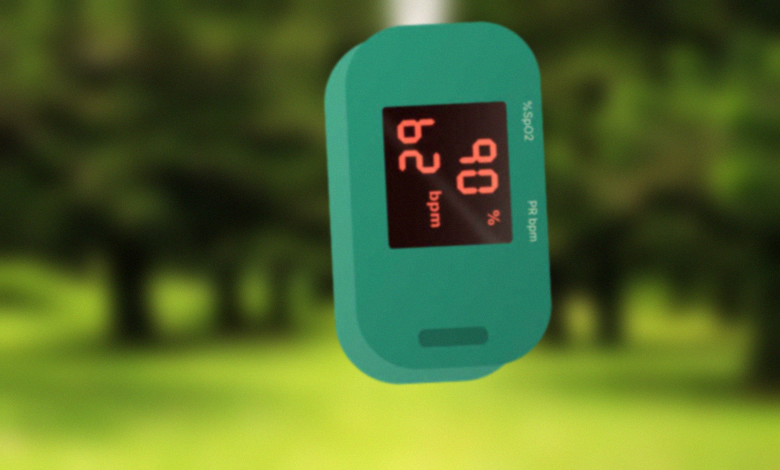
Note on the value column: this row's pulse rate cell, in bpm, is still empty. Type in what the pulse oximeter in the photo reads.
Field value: 62 bpm
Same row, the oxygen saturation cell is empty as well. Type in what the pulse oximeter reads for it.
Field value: 90 %
